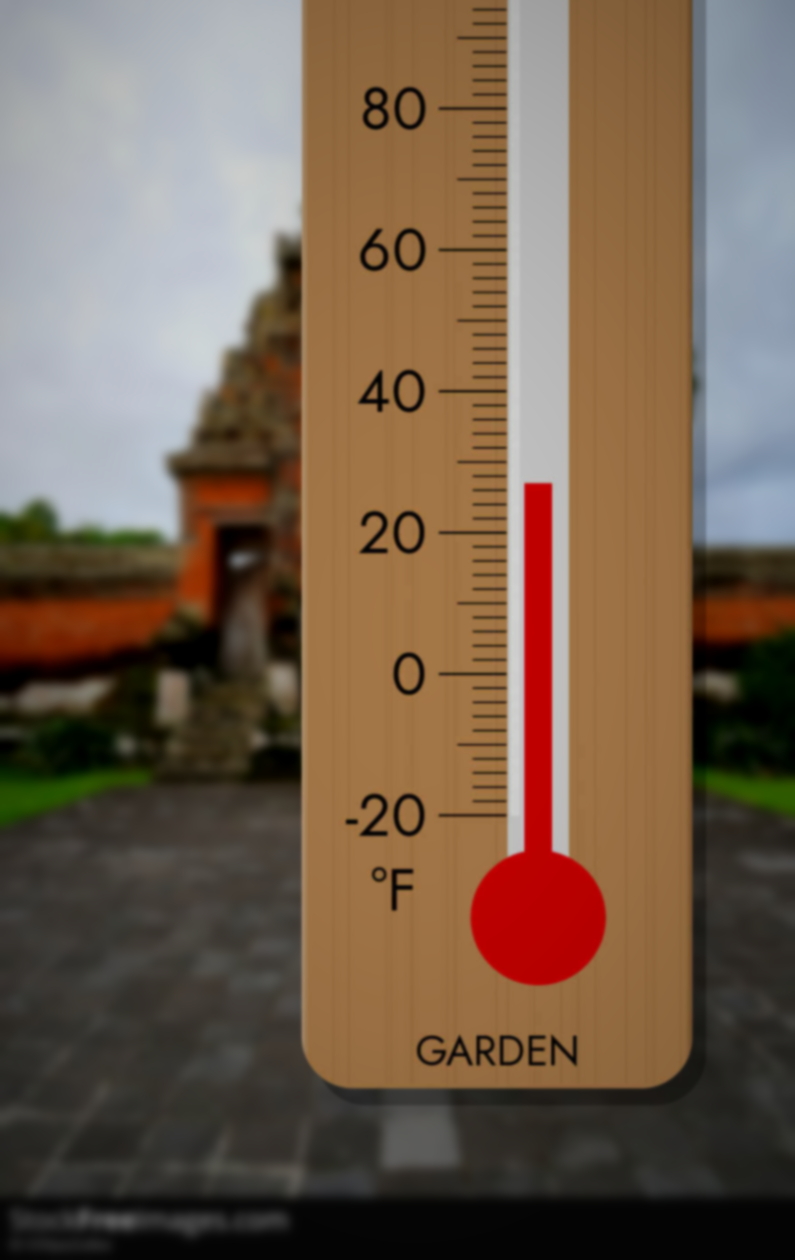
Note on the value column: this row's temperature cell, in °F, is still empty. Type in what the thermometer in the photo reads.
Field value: 27 °F
